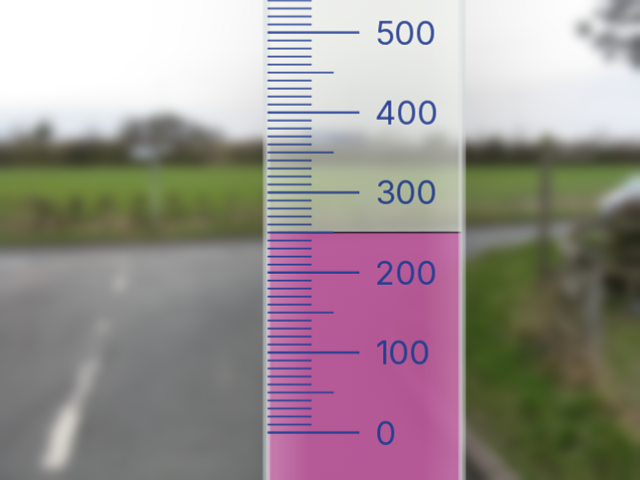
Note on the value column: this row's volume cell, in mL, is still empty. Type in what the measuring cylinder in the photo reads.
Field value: 250 mL
